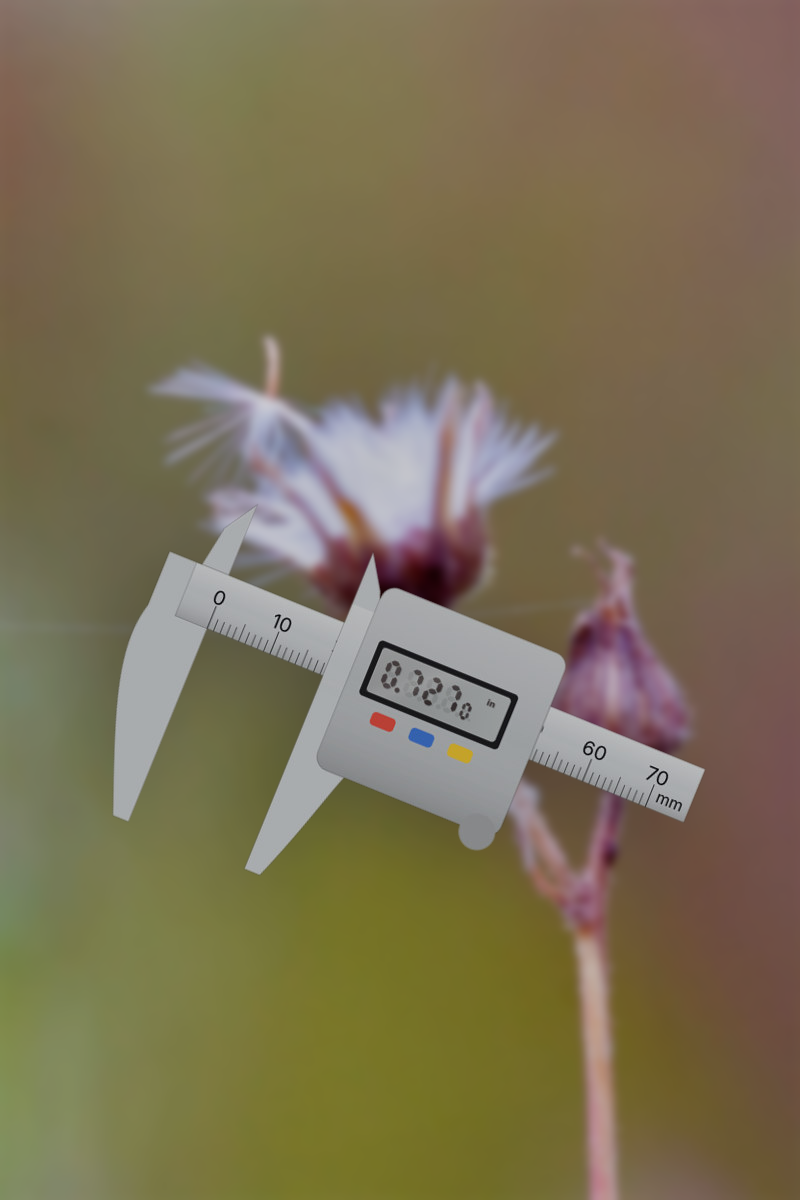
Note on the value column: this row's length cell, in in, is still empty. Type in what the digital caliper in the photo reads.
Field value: 0.7270 in
